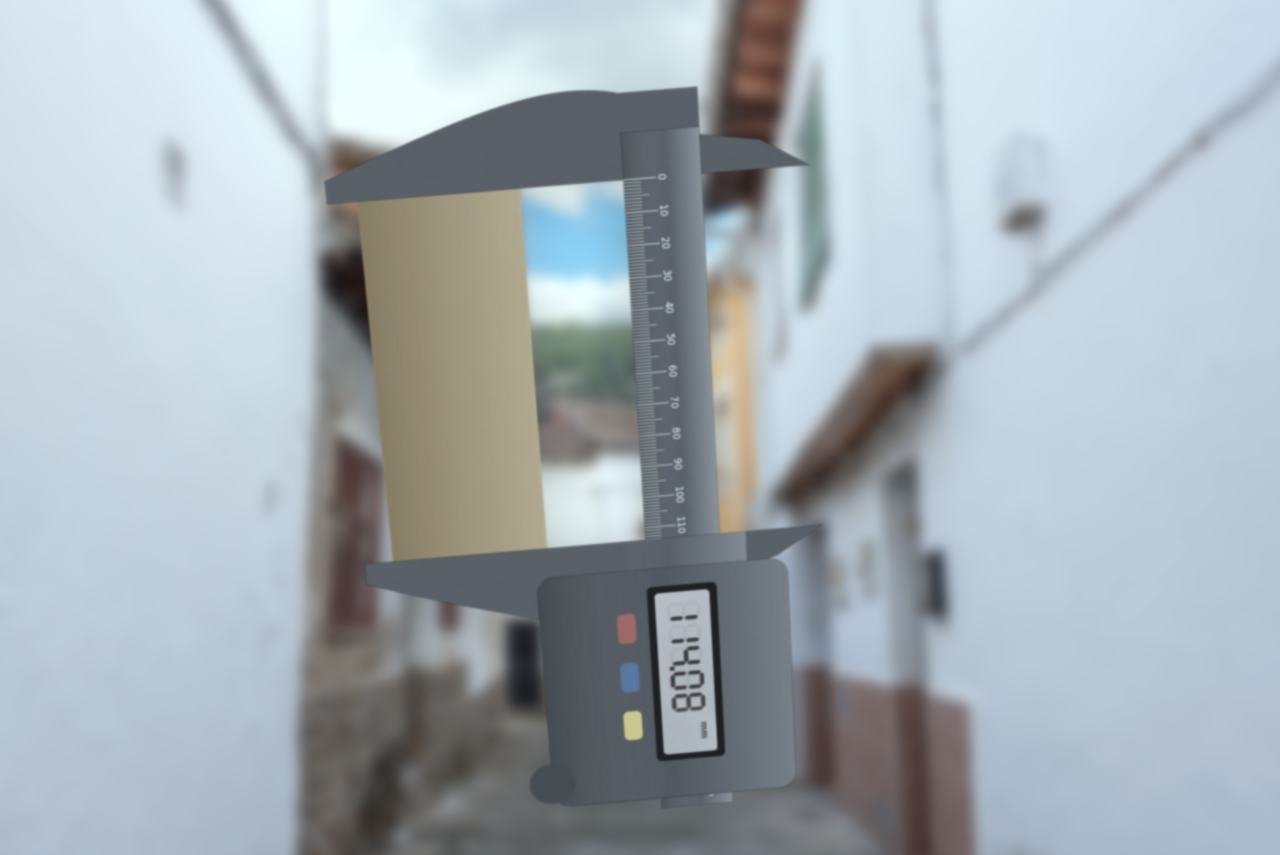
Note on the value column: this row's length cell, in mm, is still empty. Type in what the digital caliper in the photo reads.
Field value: 114.08 mm
